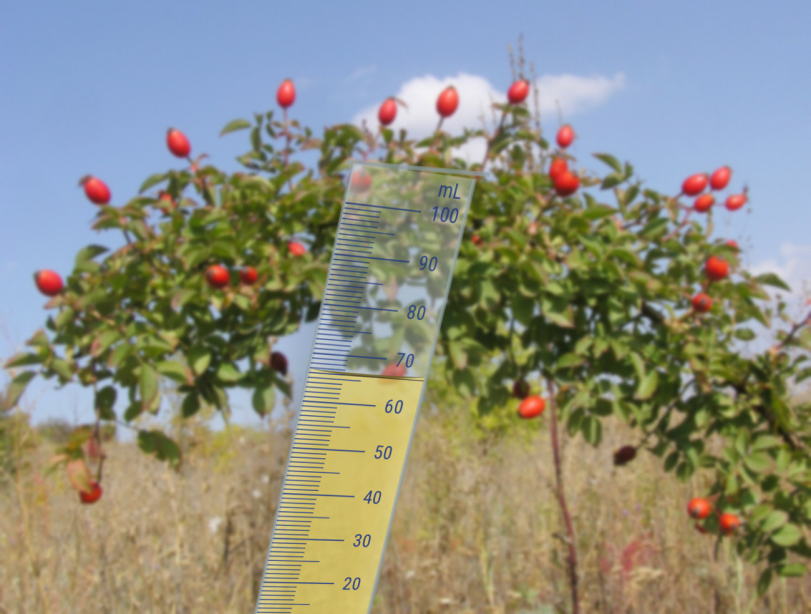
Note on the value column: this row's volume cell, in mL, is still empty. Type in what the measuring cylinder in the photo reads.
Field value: 66 mL
